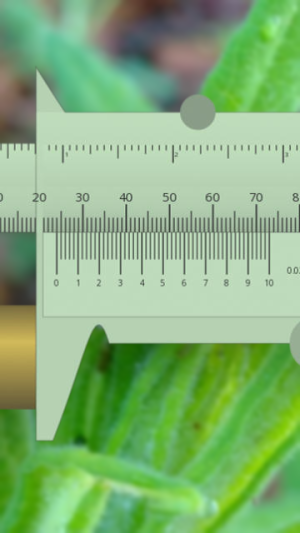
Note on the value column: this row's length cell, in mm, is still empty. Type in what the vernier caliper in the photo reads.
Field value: 24.0 mm
